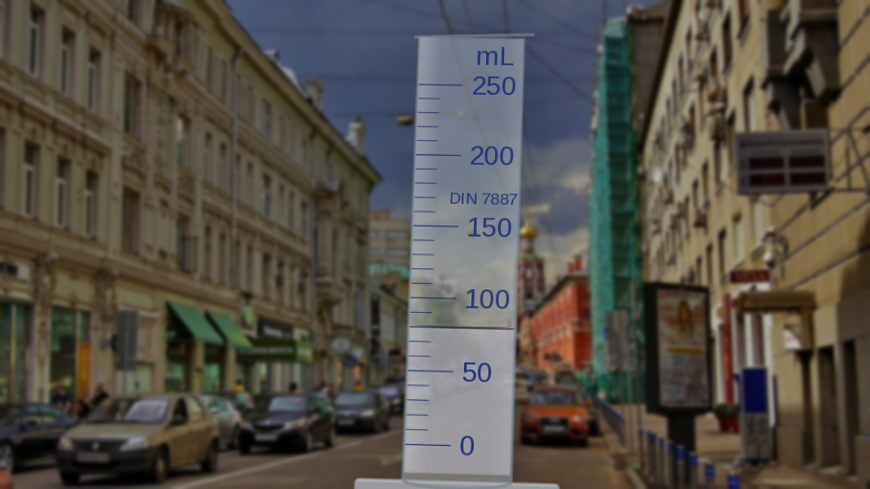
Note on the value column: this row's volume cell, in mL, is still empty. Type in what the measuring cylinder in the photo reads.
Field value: 80 mL
